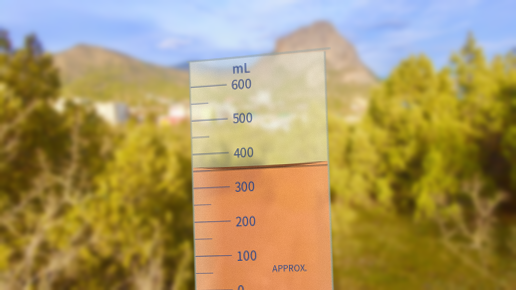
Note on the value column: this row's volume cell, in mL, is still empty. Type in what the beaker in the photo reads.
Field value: 350 mL
